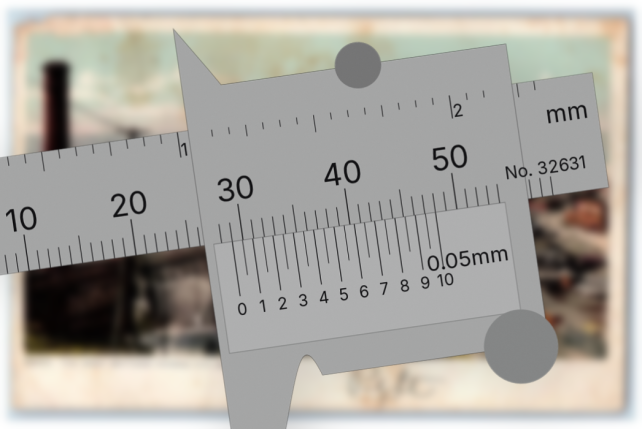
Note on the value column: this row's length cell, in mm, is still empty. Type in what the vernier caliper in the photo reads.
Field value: 29.0 mm
